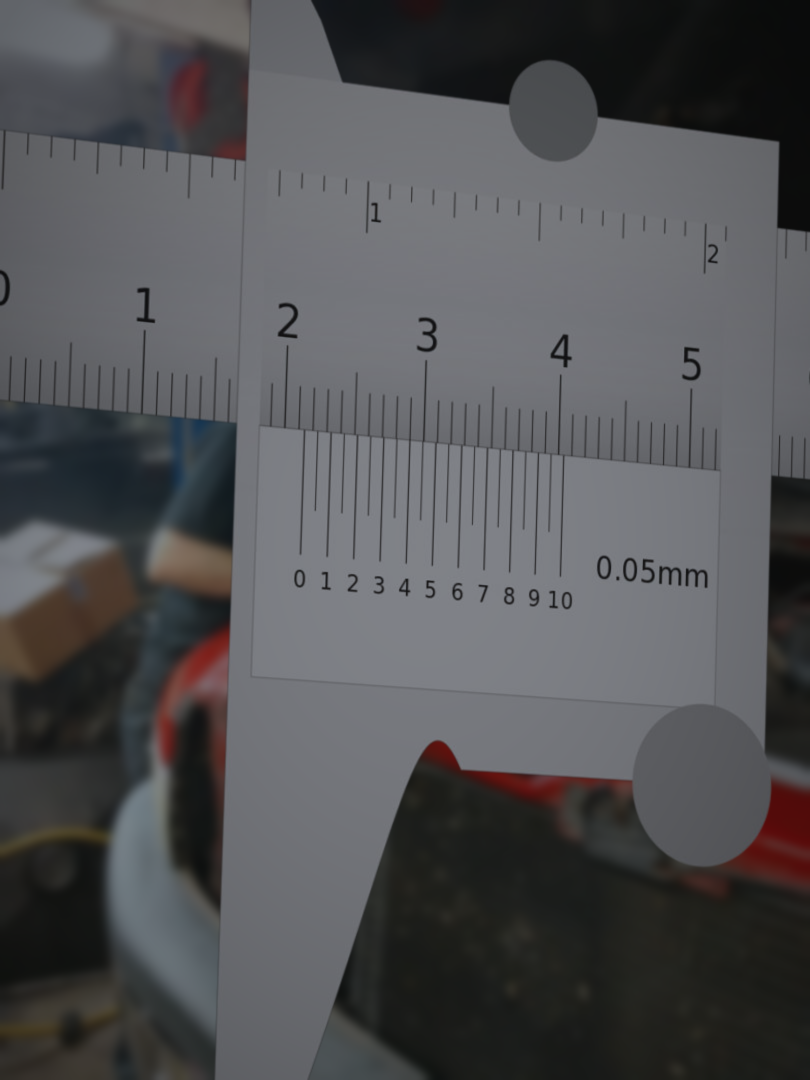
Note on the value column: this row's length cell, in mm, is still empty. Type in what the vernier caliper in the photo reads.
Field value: 21.4 mm
